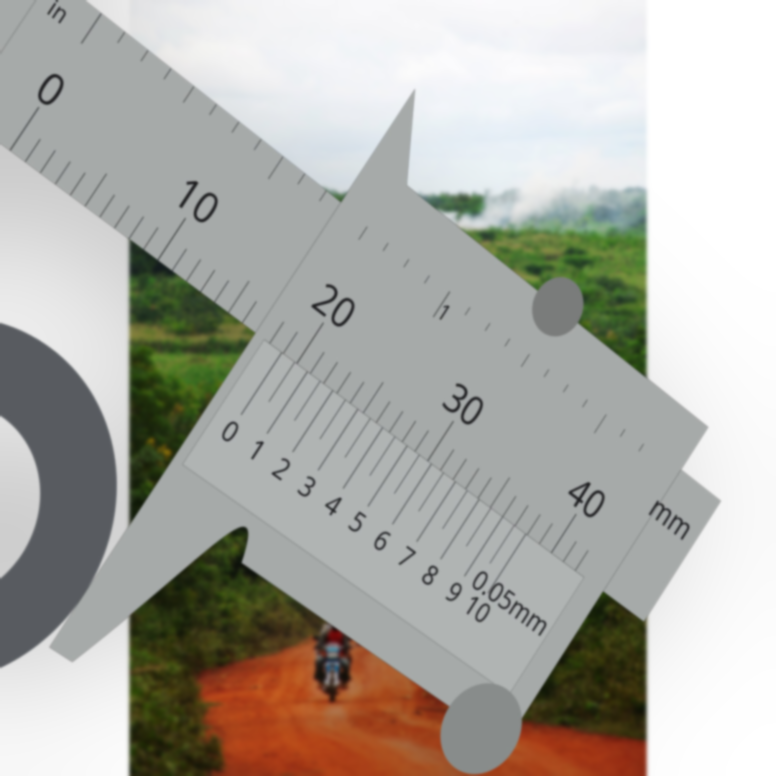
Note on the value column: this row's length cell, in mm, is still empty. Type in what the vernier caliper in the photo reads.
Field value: 18.9 mm
